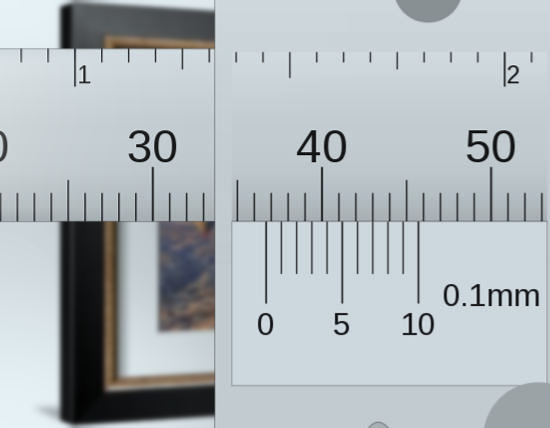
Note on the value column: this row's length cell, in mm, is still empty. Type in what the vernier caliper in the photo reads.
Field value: 36.7 mm
